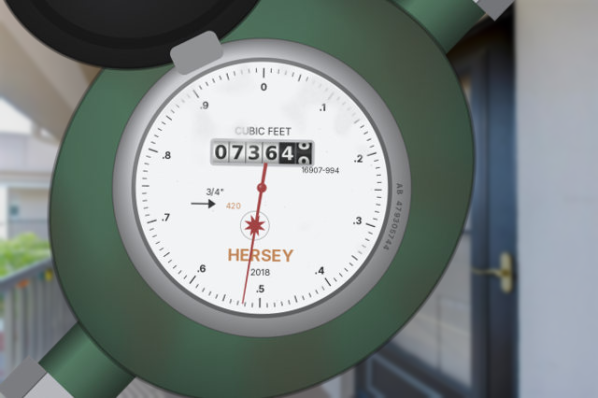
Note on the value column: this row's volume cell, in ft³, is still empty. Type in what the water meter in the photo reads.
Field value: 73648.52 ft³
